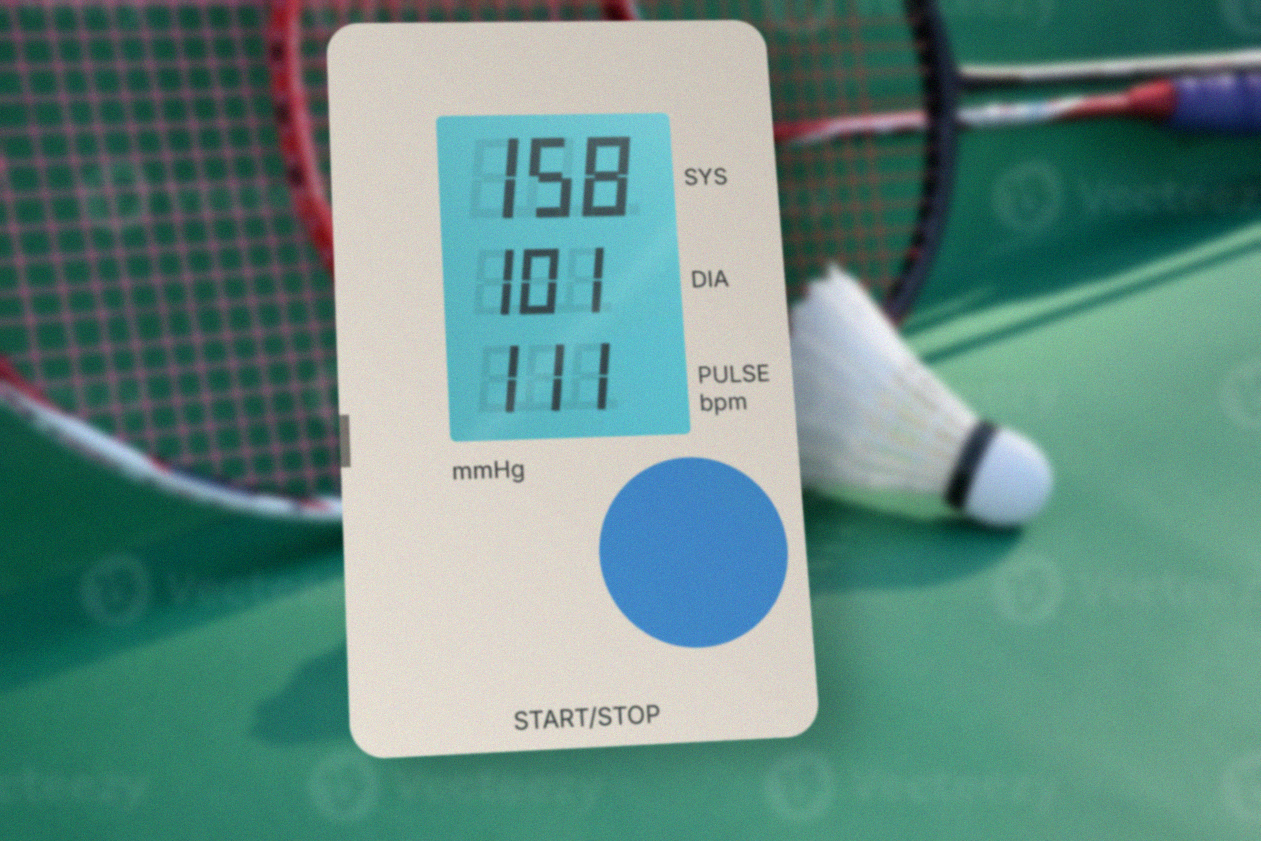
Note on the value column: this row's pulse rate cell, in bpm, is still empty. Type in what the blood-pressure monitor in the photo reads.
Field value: 111 bpm
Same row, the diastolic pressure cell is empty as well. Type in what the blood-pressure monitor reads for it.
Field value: 101 mmHg
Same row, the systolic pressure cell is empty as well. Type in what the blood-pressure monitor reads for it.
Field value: 158 mmHg
